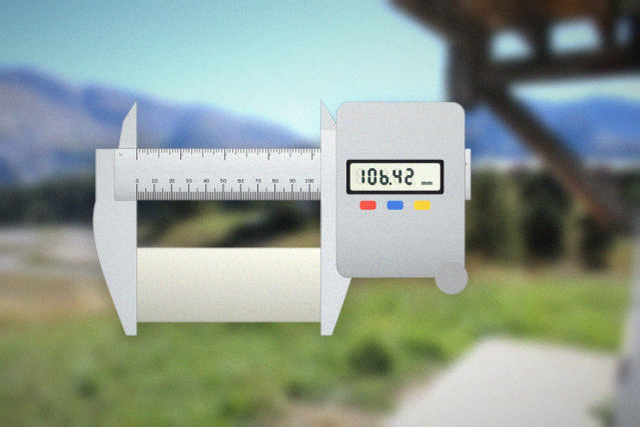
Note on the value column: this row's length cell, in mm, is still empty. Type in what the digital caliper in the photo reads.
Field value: 106.42 mm
